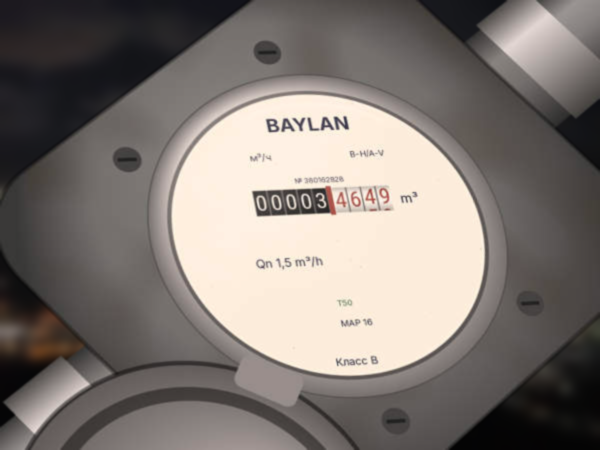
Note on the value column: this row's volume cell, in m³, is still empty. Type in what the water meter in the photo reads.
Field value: 3.4649 m³
